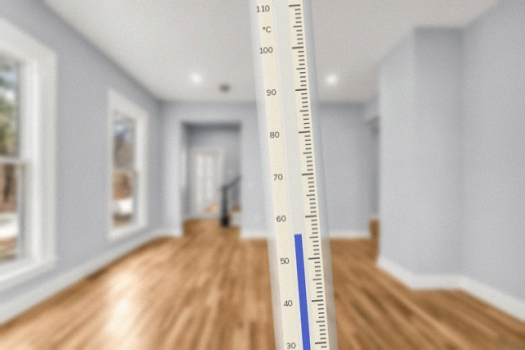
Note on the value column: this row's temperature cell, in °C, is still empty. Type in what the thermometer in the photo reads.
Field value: 56 °C
